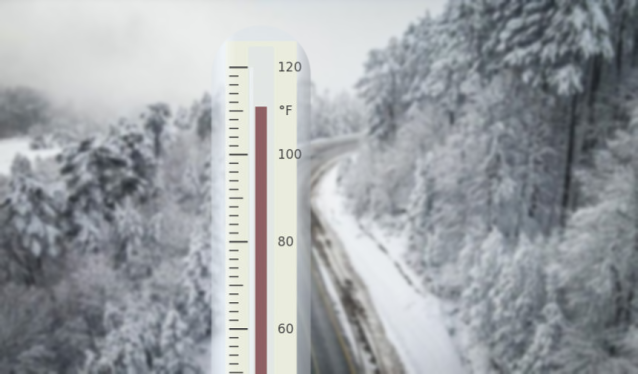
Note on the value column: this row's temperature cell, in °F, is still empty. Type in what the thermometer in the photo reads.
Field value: 111 °F
